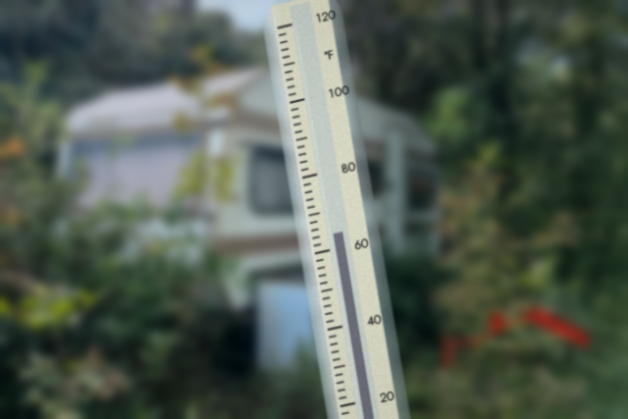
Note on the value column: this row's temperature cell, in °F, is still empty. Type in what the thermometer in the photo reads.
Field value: 64 °F
